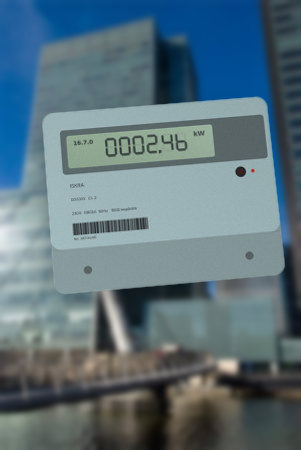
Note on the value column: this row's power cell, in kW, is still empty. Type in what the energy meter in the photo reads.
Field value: 2.46 kW
